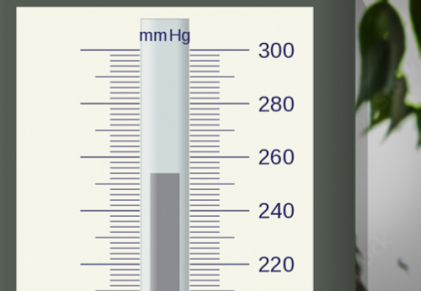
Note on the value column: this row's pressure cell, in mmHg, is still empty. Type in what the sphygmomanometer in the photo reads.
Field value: 254 mmHg
